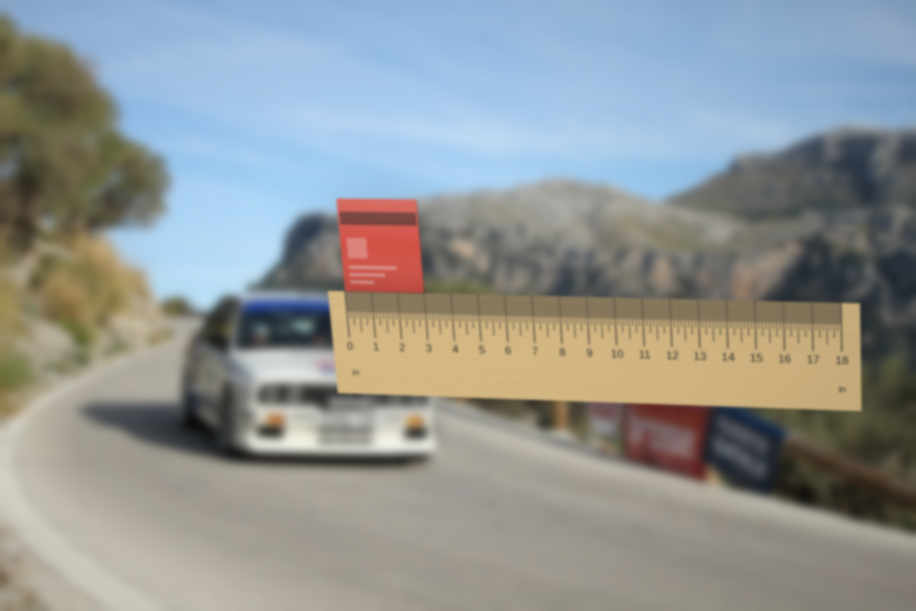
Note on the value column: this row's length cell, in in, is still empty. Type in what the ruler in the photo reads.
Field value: 3 in
